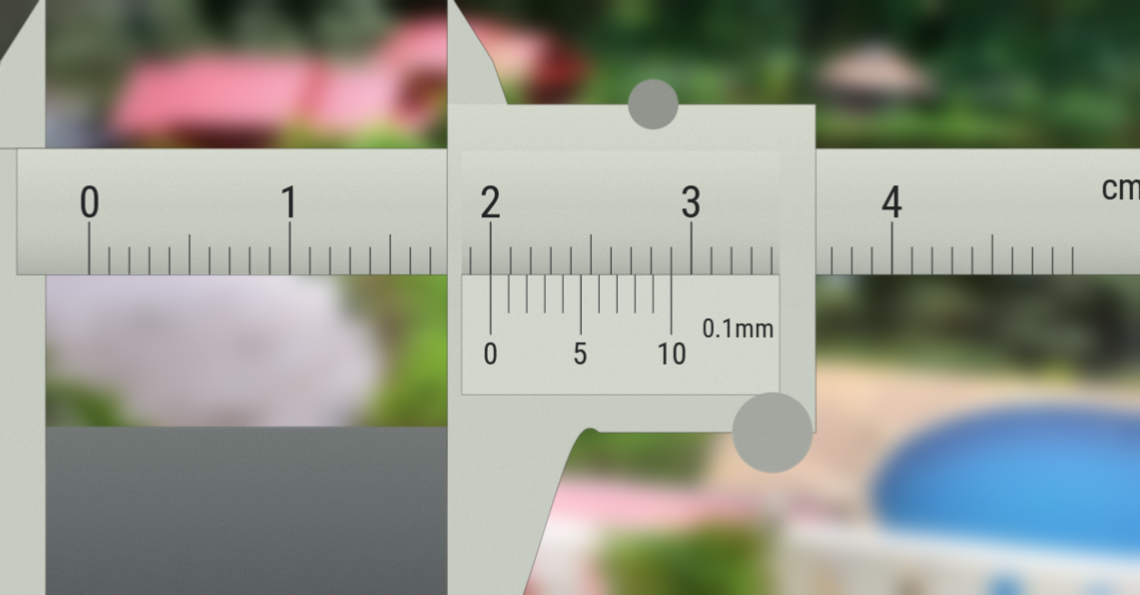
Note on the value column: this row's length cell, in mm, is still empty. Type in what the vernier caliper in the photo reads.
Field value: 20.0 mm
